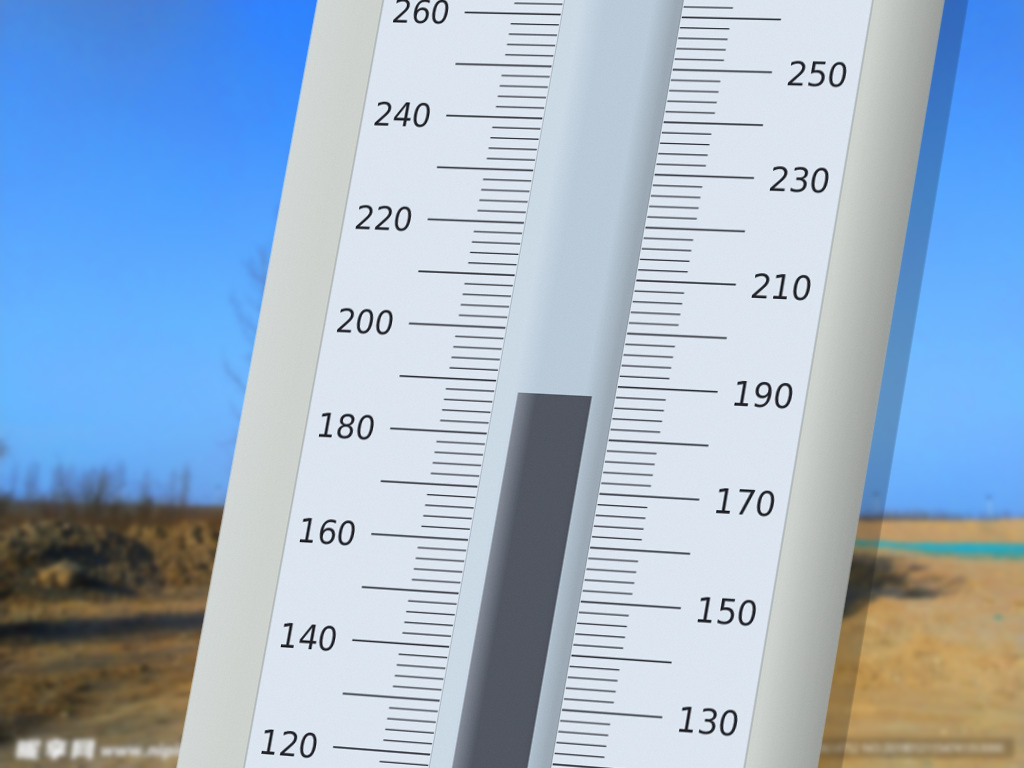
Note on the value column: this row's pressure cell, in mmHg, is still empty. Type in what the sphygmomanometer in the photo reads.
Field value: 188 mmHg
